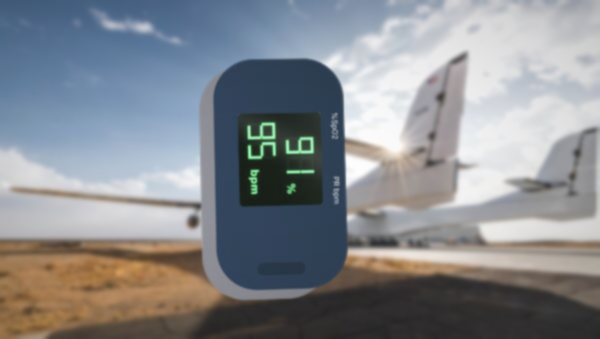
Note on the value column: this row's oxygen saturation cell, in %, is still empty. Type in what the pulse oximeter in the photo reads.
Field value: 91 %
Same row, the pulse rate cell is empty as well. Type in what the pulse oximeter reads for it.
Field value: 95 bpm
